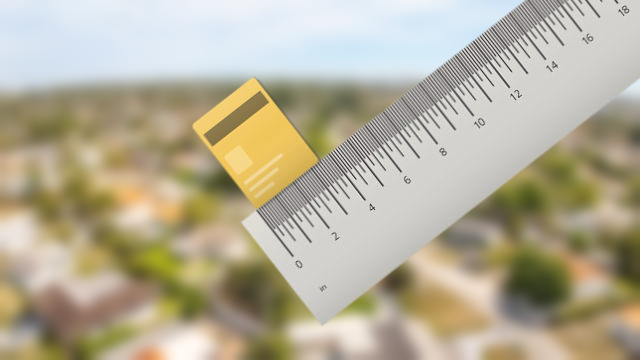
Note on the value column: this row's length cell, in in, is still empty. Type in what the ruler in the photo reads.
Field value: 3.5 in
